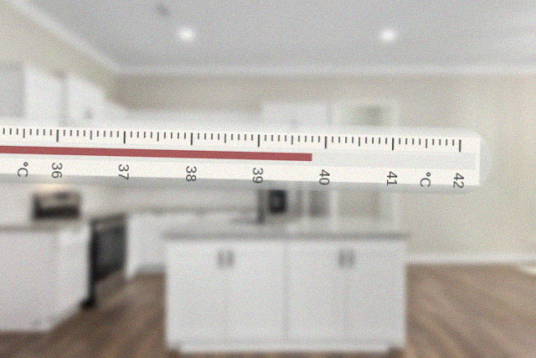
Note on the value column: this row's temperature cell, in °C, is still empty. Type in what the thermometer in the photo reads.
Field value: 39.8 °C
